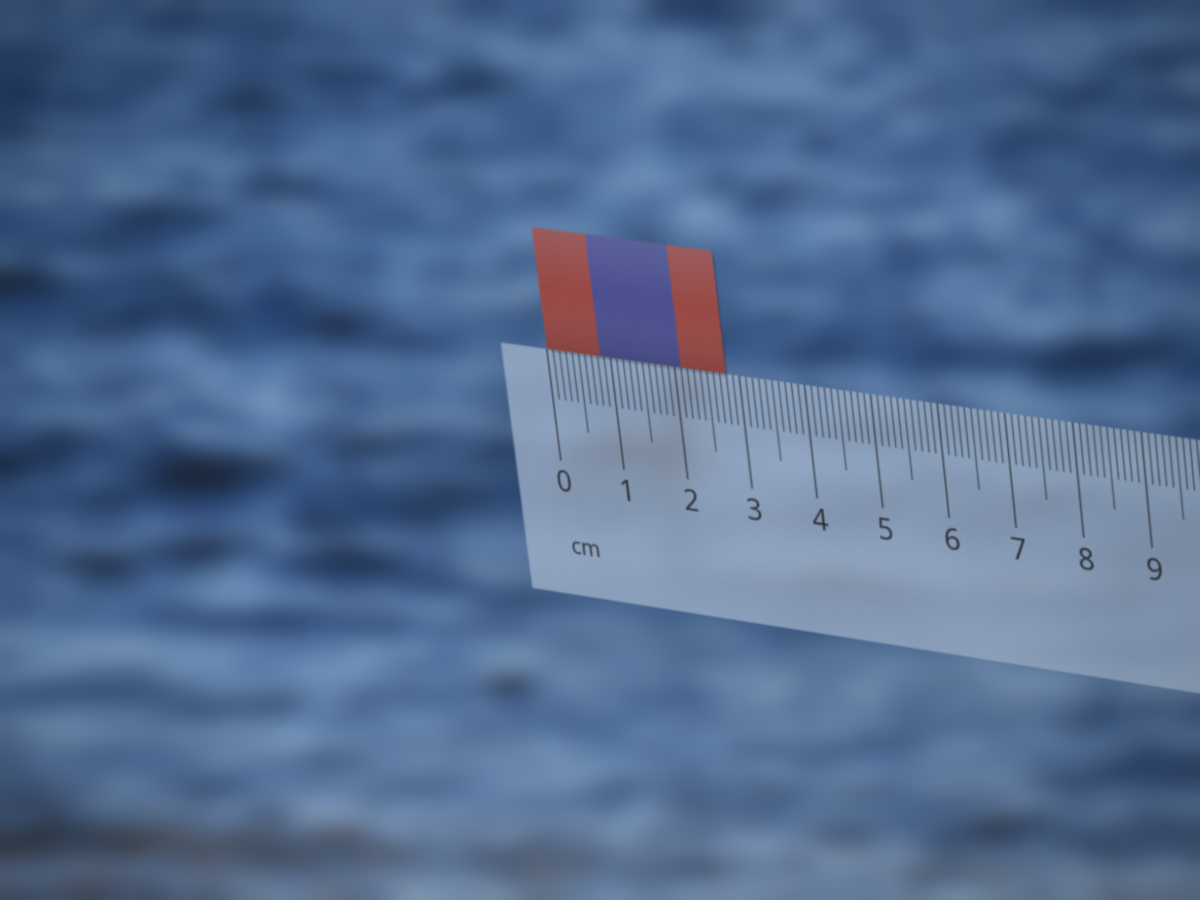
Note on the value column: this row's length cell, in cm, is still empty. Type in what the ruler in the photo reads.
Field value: 2.8 cm
